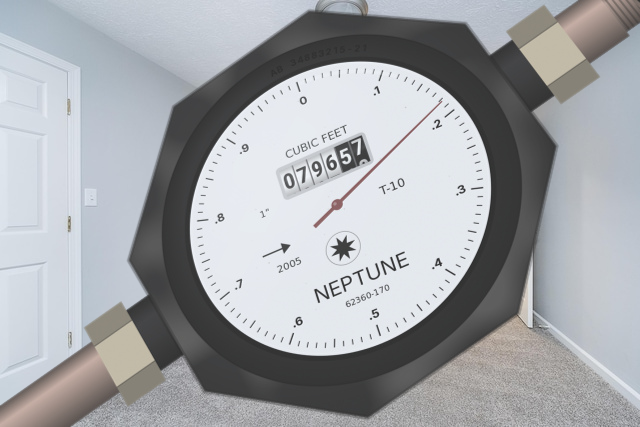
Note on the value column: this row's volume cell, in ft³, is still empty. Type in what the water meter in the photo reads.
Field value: 79657.18 ft³
